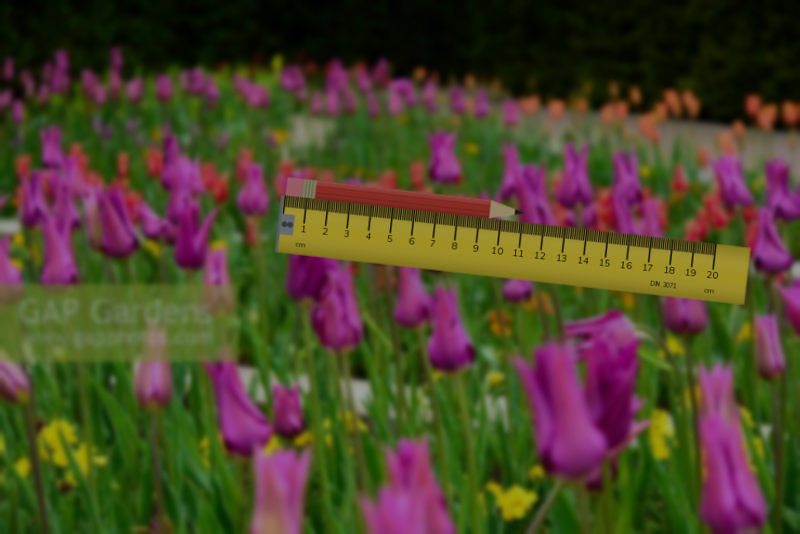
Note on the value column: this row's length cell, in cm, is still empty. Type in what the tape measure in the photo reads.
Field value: 11 cm
